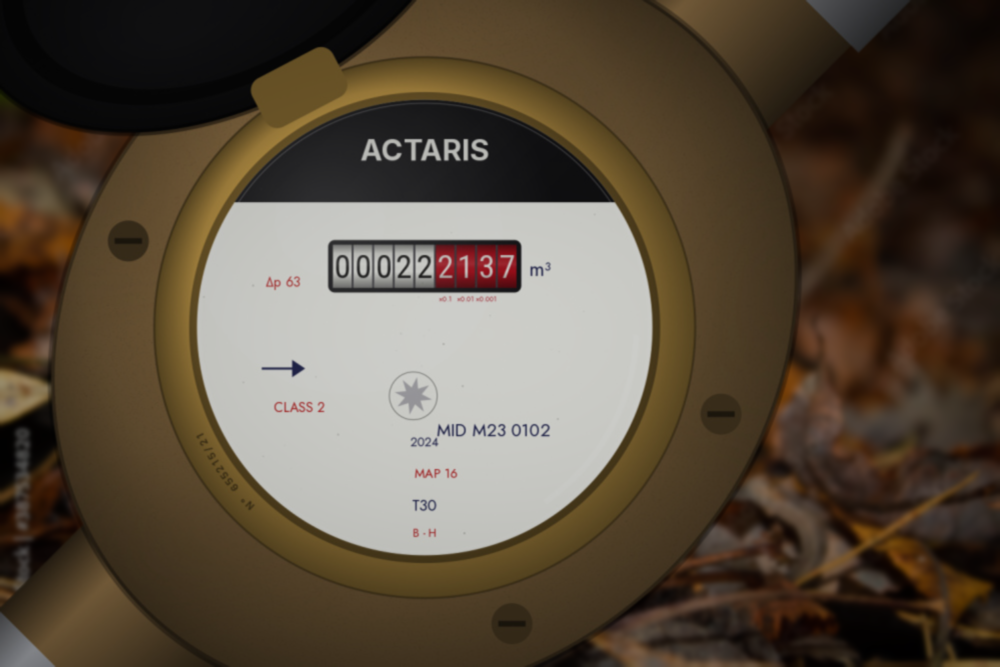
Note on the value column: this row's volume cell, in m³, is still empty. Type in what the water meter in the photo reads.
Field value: 22.2137 m³
